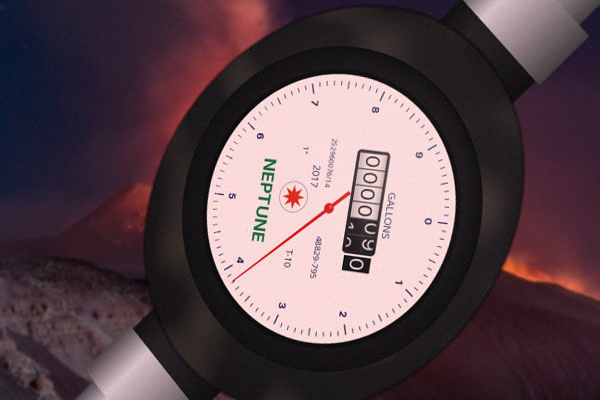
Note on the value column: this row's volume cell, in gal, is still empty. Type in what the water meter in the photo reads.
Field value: 93.8 gal
